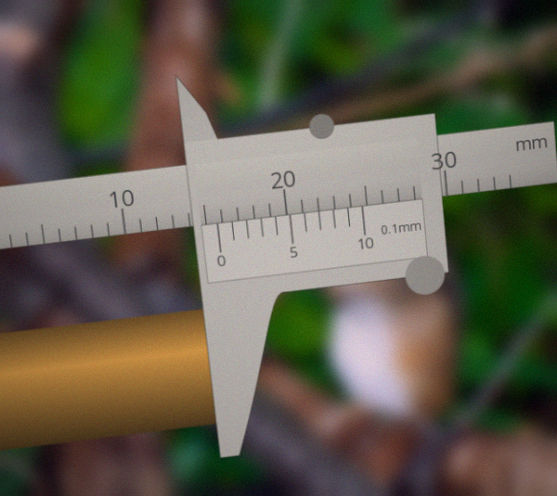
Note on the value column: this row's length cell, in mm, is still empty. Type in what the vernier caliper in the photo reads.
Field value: 15.7 mm
